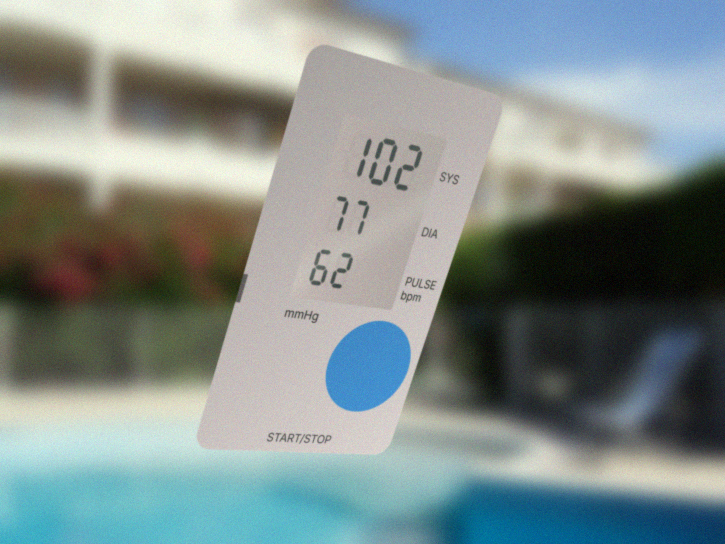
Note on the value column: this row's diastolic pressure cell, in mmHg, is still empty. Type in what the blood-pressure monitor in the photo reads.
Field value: 77 mmHg
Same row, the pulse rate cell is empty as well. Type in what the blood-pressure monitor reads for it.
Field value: 62 bpm
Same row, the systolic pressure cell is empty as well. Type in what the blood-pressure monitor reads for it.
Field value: 102 mmHg
